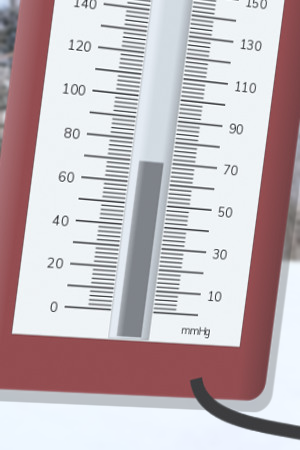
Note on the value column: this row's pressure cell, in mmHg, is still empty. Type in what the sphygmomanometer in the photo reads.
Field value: 70 mmHg
